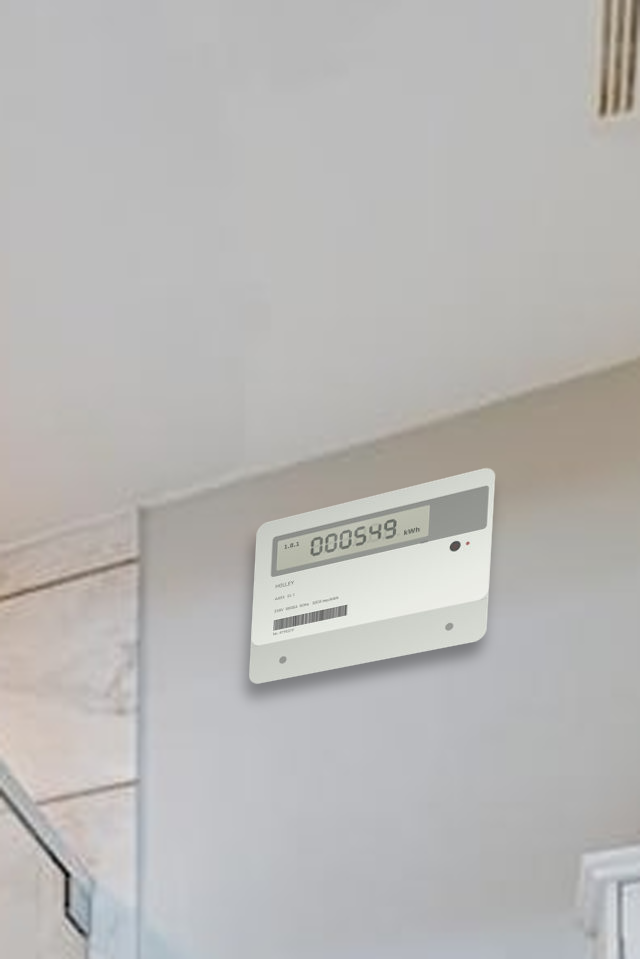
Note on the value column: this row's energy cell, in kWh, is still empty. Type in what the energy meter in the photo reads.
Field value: 549 kWh
